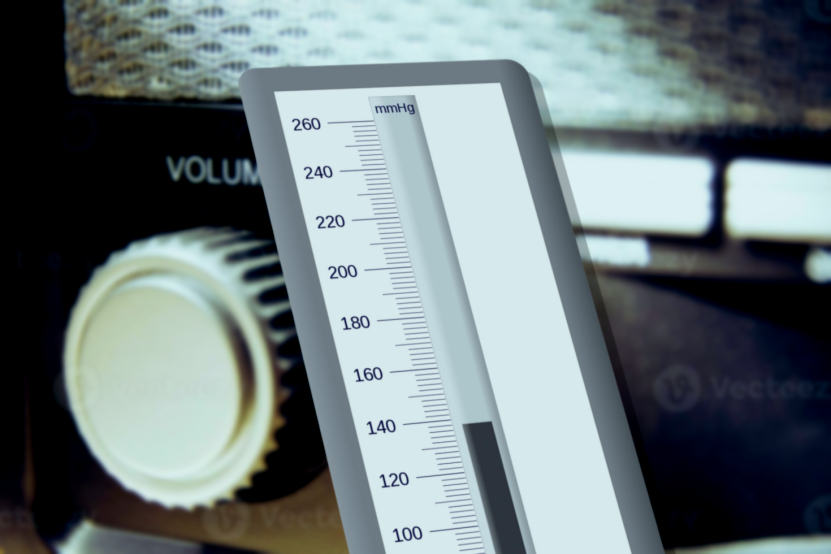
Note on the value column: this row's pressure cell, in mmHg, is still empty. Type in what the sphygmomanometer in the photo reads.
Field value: 138 mmHg
